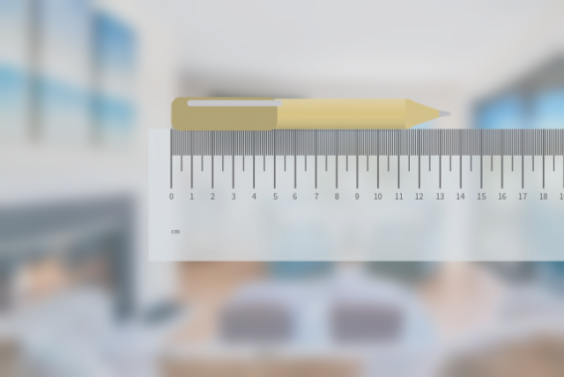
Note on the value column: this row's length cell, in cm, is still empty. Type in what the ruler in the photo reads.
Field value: 13.5 cm
